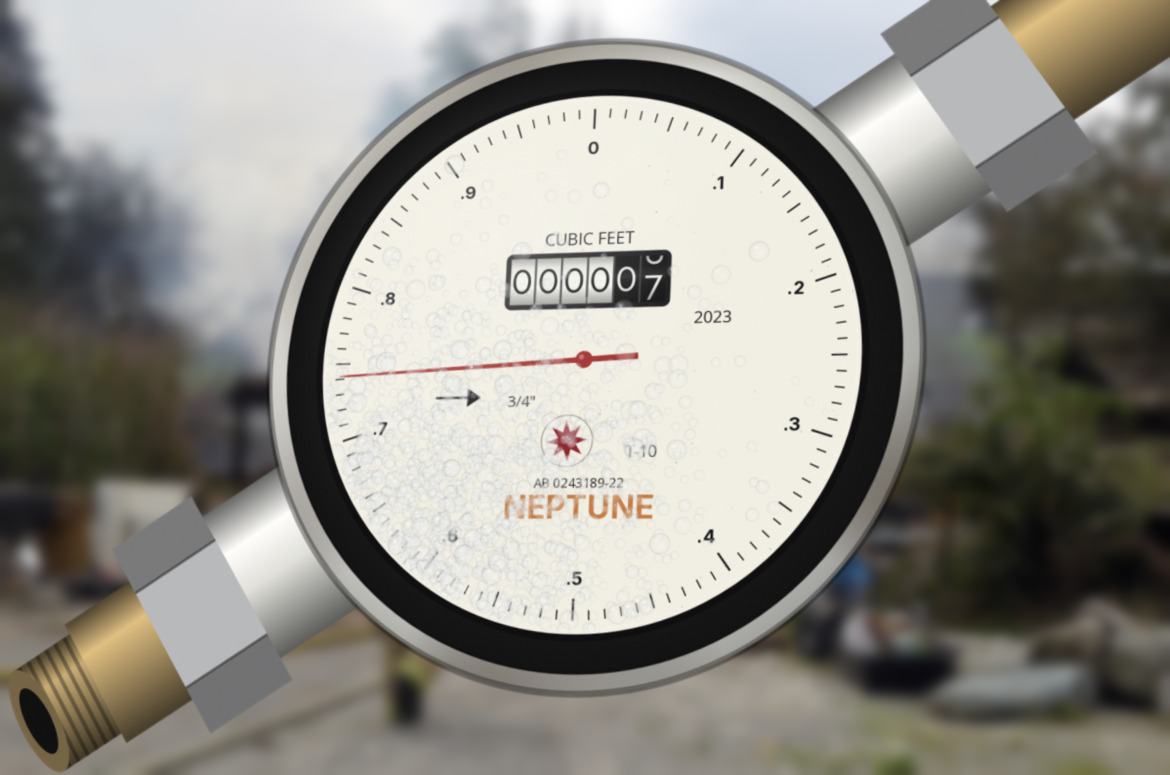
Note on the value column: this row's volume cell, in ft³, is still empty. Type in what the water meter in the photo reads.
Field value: 6.74 ft³
